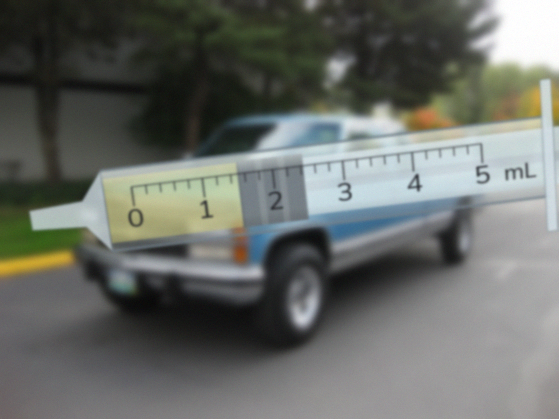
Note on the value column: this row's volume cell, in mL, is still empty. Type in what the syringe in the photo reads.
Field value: 1.5 mL
